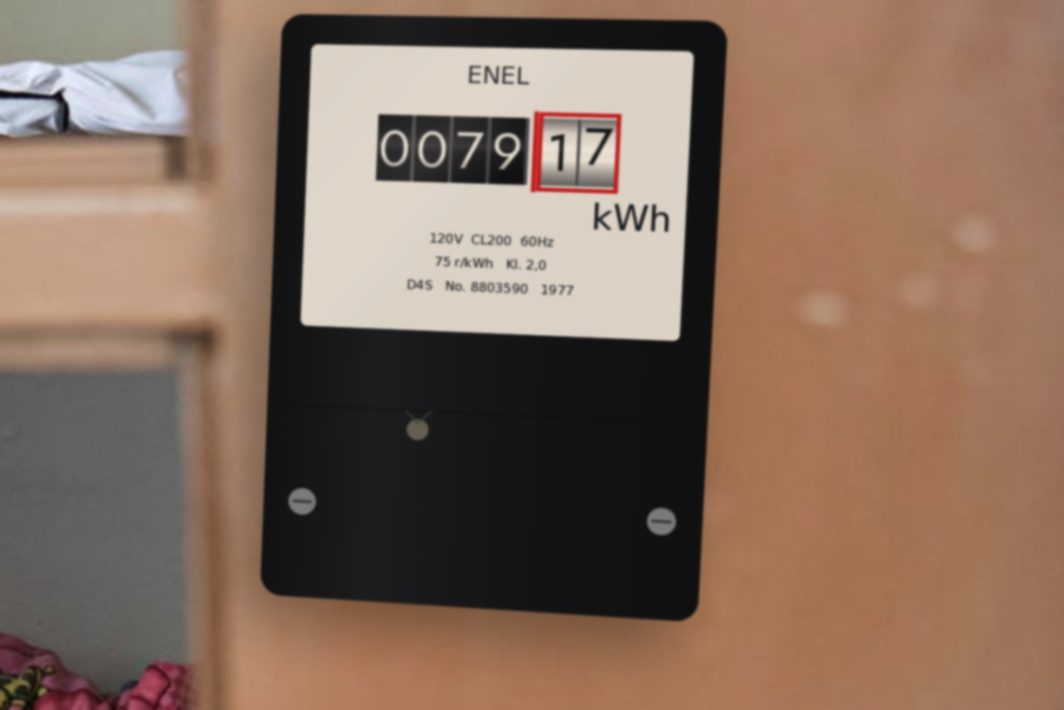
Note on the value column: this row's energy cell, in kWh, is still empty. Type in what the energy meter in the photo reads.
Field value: 79.17 kWh
